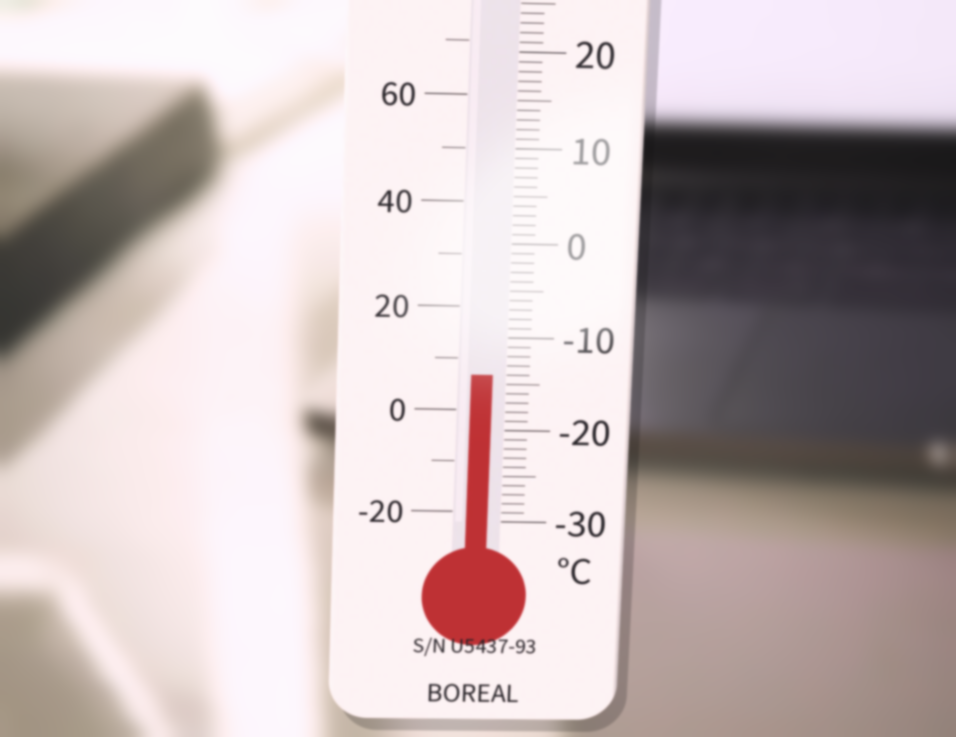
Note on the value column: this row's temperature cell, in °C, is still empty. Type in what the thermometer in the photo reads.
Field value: -14 °C
